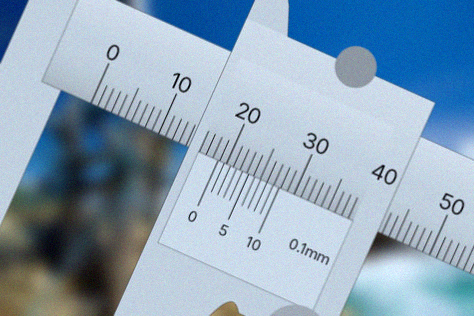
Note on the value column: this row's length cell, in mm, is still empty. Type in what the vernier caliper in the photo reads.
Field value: 18.8 mm
